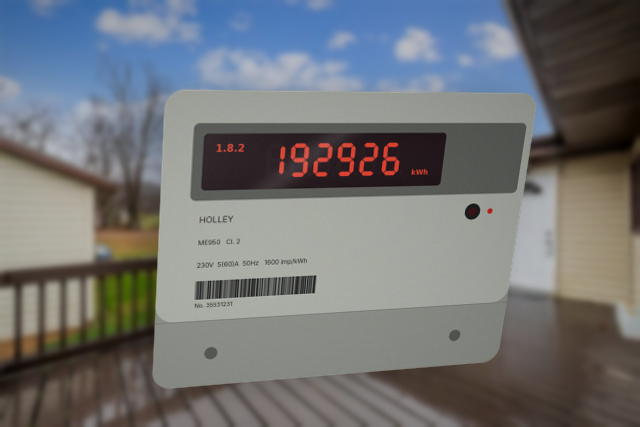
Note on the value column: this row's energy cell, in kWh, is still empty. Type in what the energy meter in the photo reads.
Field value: 192926 kWh
